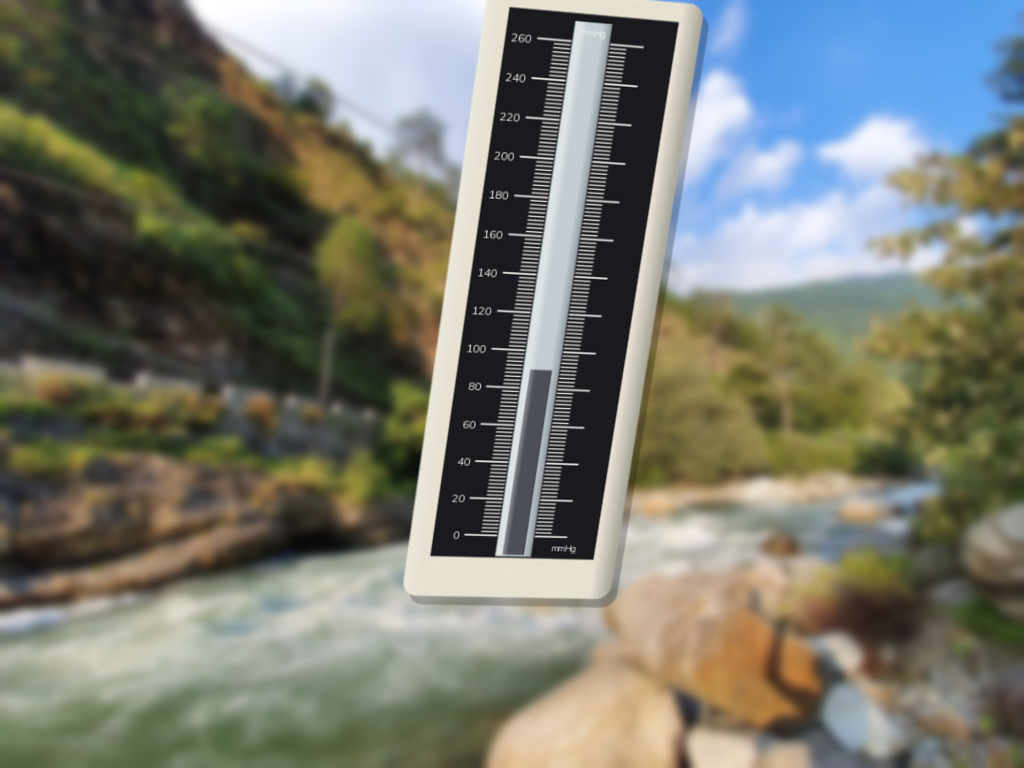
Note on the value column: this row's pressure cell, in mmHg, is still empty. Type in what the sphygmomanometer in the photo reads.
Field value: 90 mmHg
